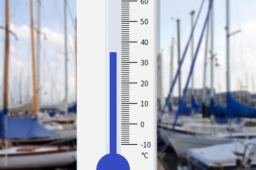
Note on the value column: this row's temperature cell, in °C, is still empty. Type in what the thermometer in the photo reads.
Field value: 35 °C
